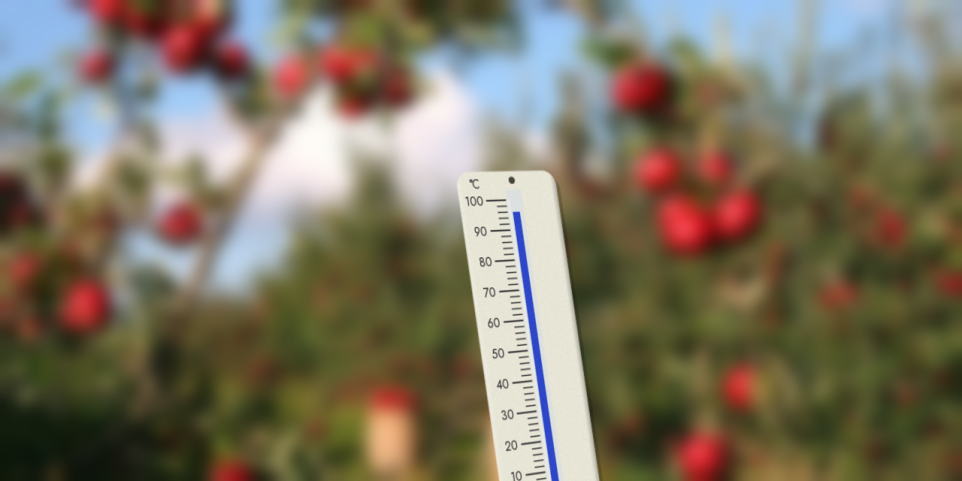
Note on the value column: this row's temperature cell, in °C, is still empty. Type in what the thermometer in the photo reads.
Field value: 96 °C
